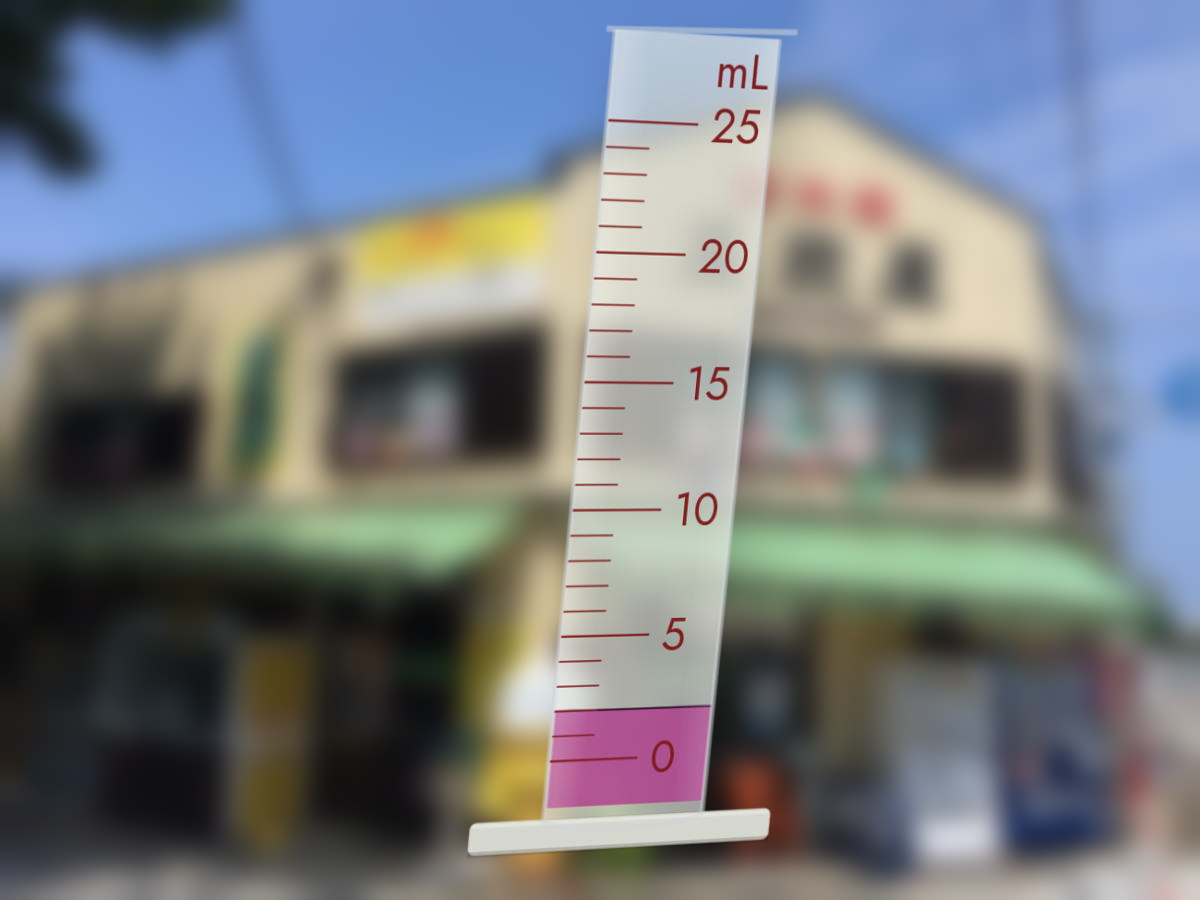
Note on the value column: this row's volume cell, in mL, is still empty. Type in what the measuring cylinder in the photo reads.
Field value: 2 mL
